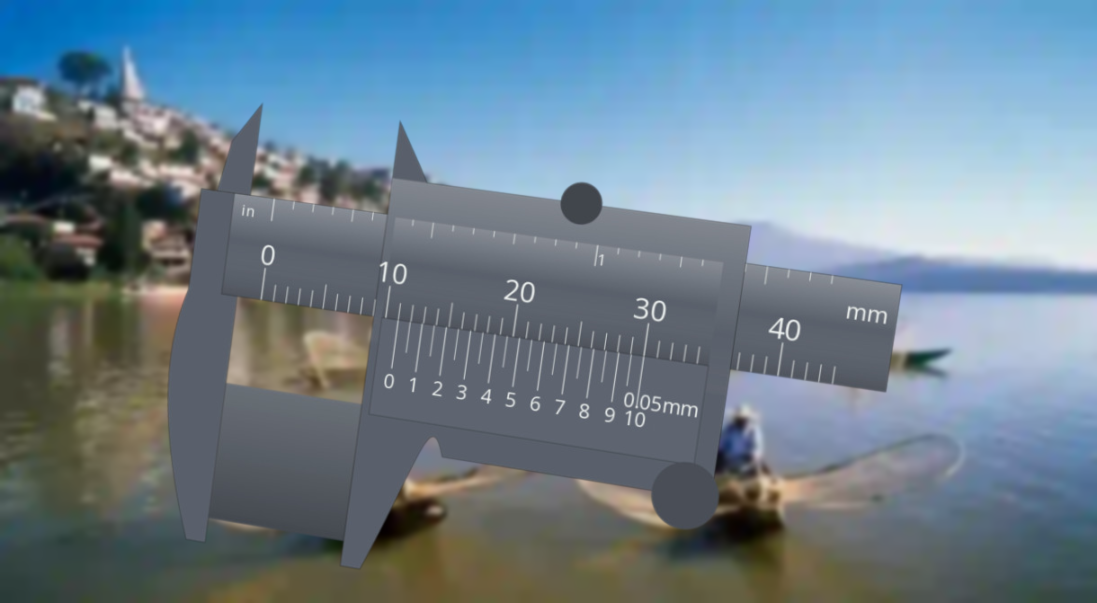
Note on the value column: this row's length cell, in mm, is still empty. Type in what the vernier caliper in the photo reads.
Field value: 11.0 mm
